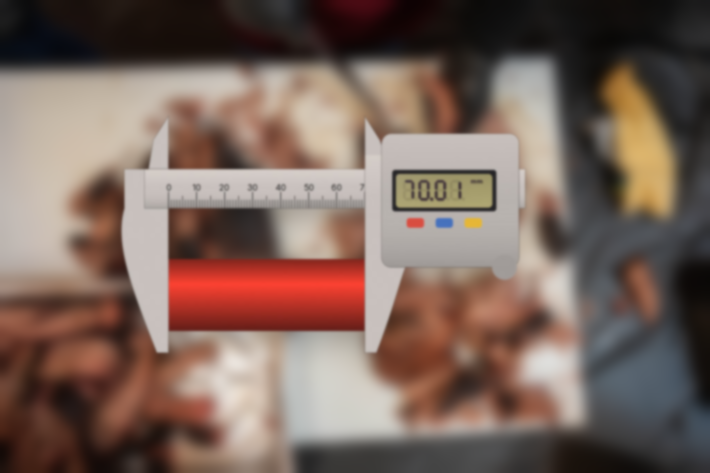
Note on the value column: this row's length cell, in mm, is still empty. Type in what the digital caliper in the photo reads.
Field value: 70.01 mm
